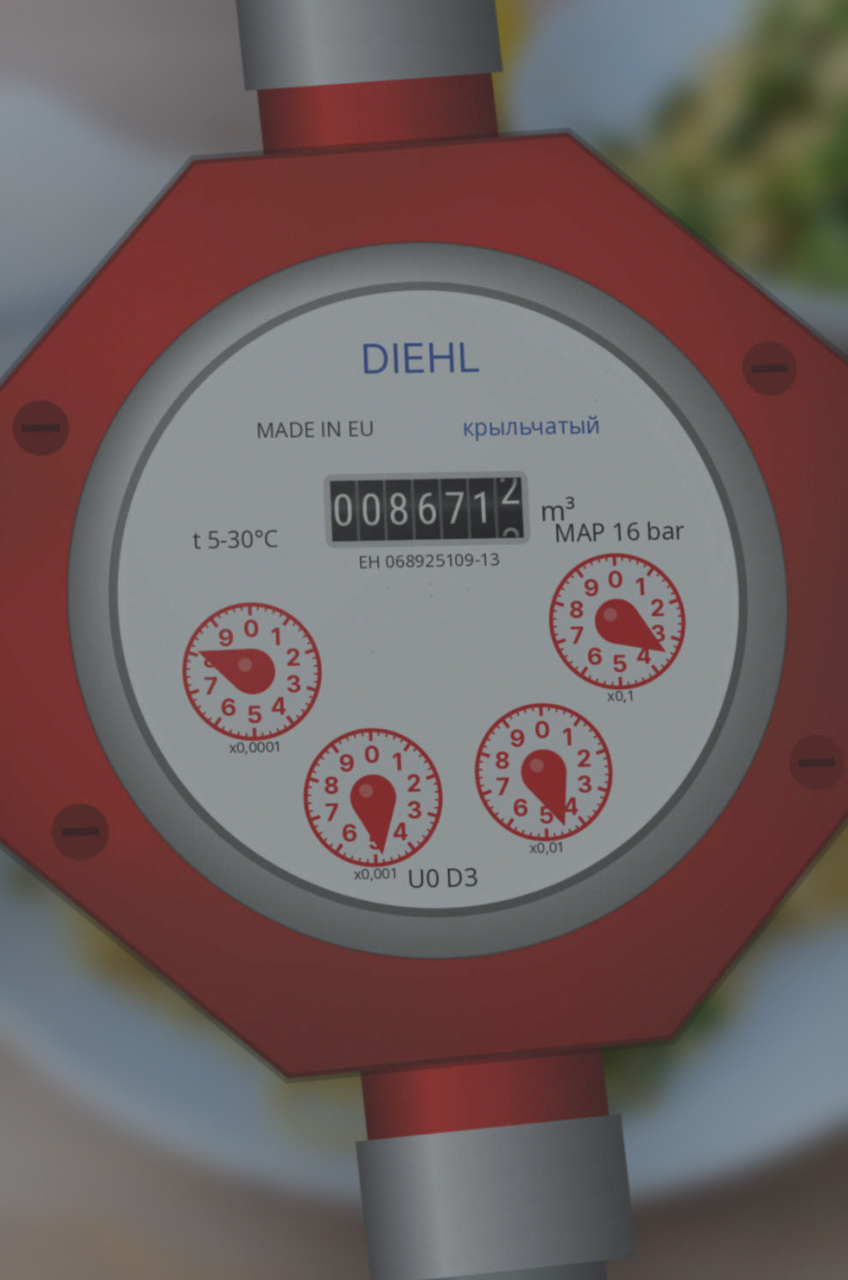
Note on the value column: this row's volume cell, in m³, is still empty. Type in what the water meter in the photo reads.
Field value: 86712.3448 m³
